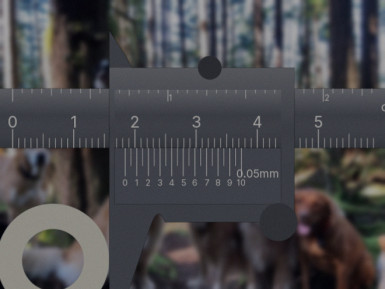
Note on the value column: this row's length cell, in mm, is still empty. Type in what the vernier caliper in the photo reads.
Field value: 18.4 mm
